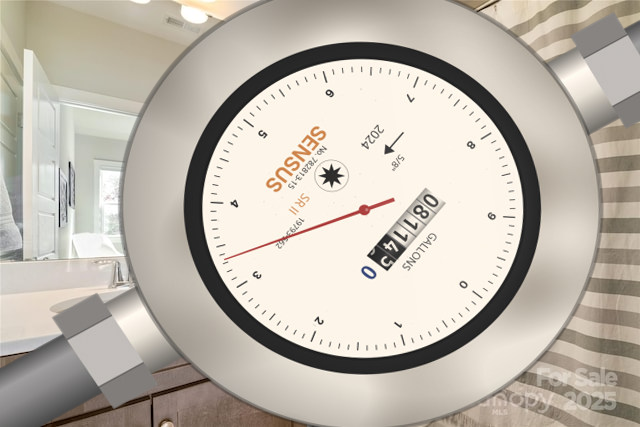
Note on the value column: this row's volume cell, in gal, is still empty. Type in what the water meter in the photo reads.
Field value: 811453.3 gal
